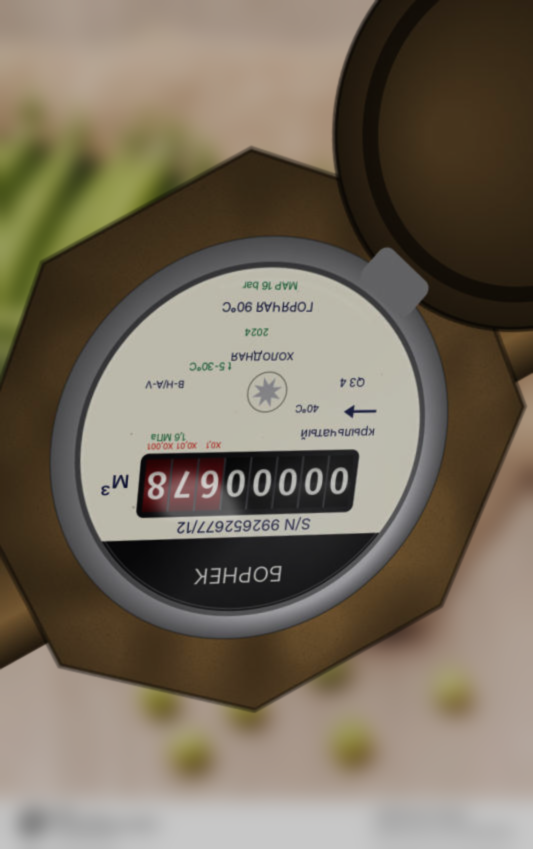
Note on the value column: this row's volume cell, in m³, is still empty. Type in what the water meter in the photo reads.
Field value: 0.678 m³
